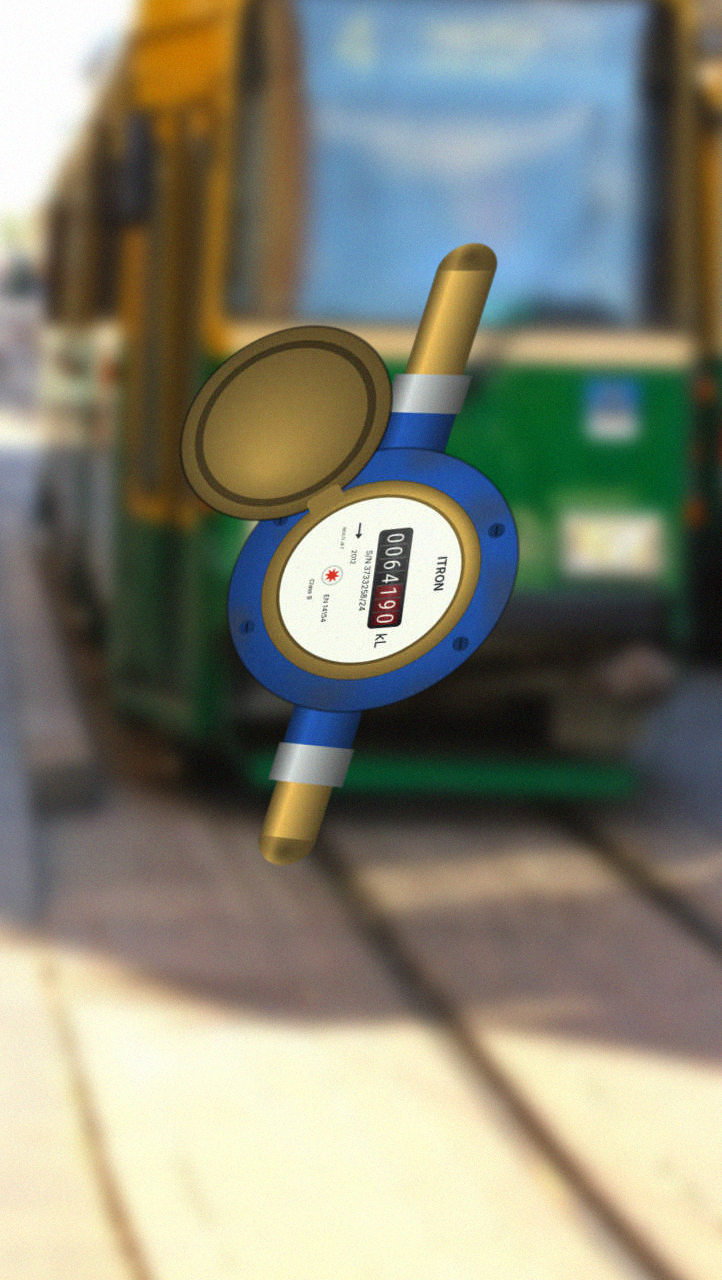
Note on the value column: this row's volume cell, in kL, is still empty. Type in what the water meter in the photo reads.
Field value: 64.190 kL
